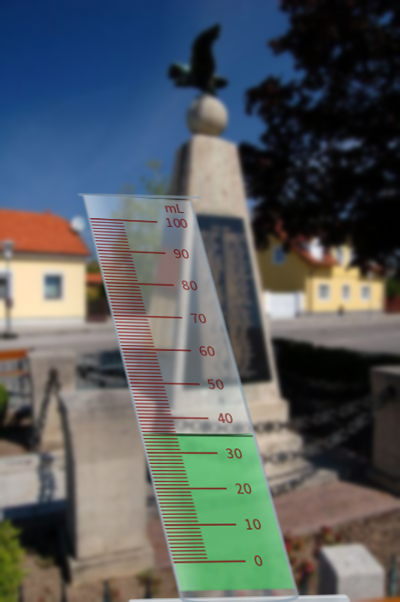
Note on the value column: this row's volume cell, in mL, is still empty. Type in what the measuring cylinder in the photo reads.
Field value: 35 mL
